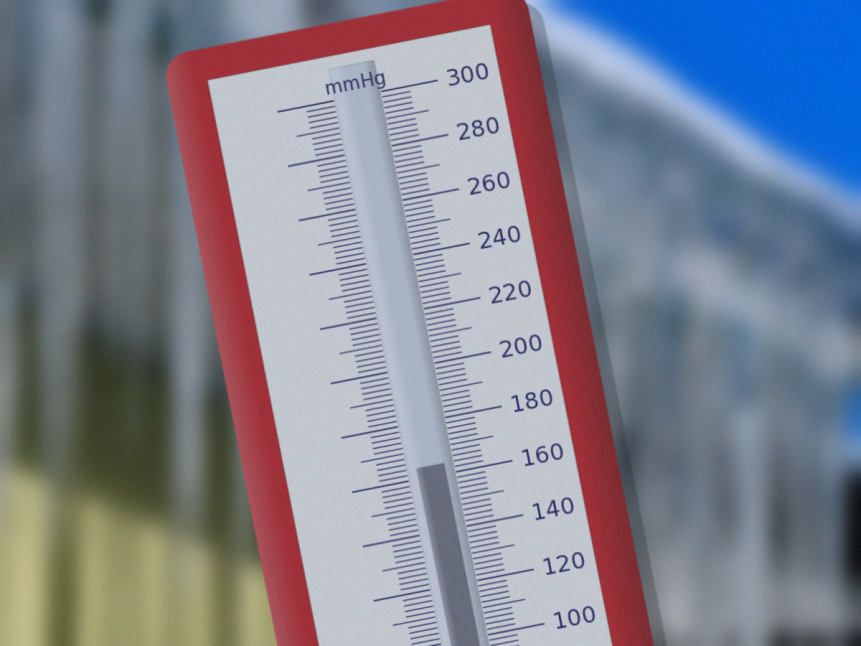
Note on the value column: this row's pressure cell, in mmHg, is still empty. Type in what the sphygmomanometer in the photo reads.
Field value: 164 mmHg
